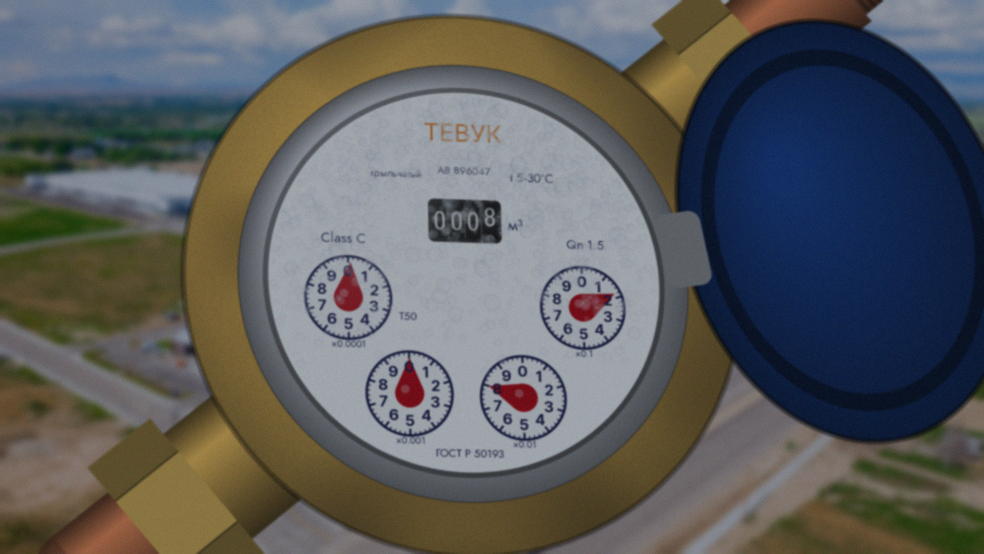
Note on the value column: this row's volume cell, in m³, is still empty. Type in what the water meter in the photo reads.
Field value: 8.1800 m³
